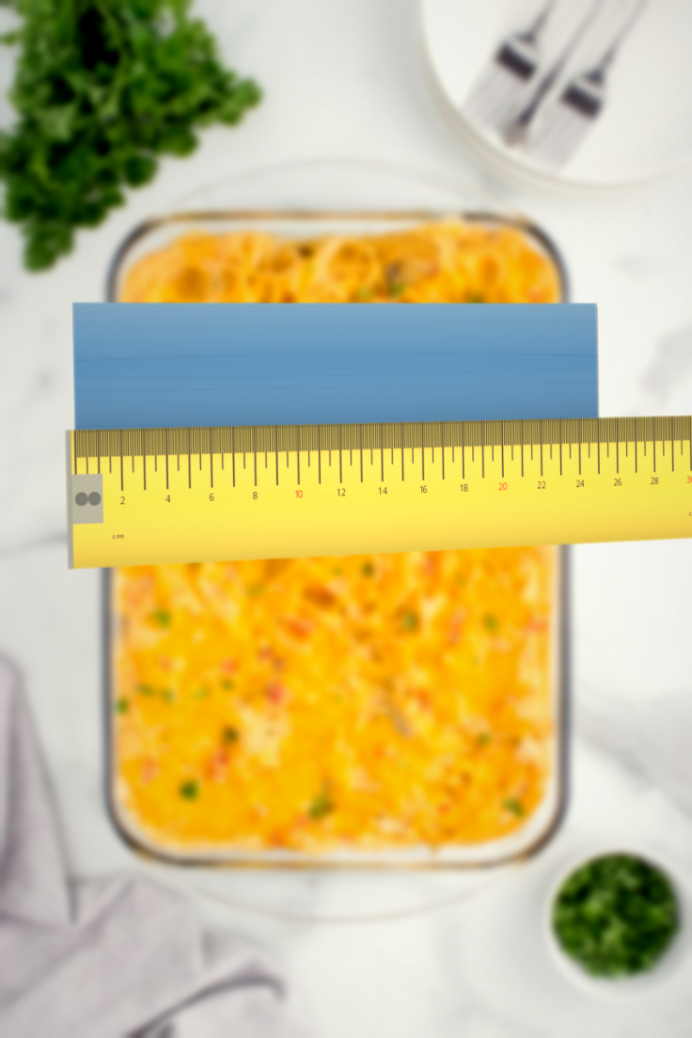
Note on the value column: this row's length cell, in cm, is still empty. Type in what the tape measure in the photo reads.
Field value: 25 cm
